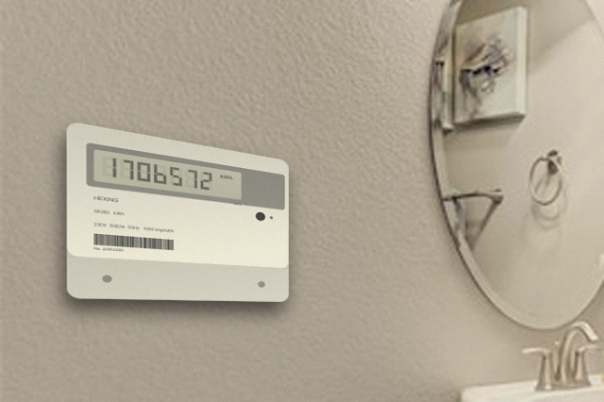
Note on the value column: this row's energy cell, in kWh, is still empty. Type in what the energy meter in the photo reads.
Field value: 1706572 kWh
